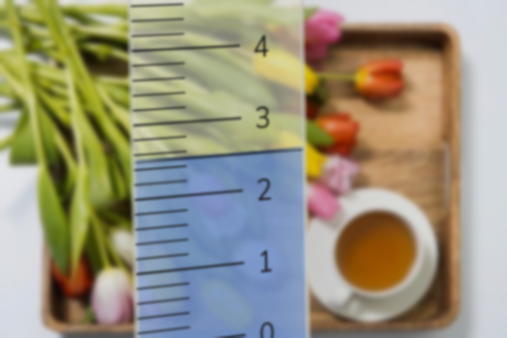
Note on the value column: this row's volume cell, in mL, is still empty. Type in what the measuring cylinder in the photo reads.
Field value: 2.5 mL
